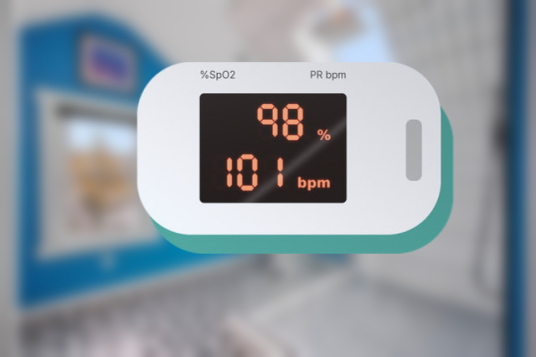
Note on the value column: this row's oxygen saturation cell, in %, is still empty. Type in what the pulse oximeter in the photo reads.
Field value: 98 %
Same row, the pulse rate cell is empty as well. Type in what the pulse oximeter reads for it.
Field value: 101 bpm
